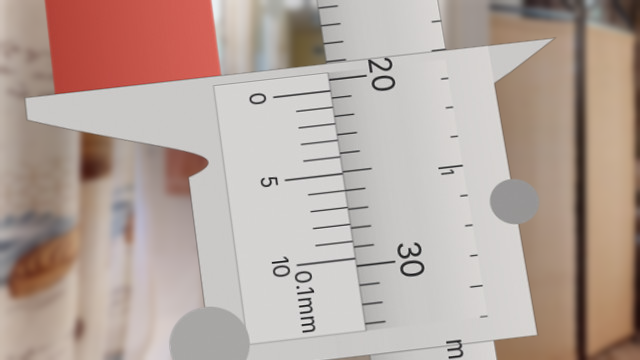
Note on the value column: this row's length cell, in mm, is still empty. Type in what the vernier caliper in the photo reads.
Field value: 20.6 mm
